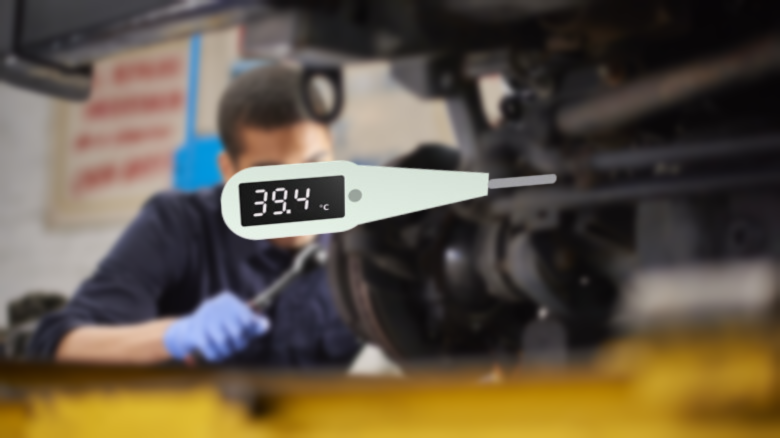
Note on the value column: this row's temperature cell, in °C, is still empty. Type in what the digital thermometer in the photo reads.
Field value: 39.4 °C
